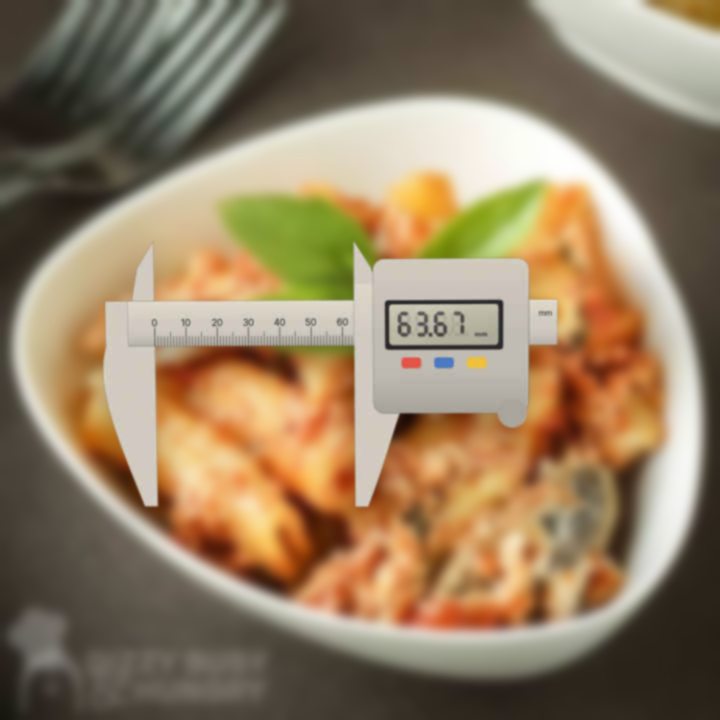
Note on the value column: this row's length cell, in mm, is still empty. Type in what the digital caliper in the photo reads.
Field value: 63.67 mm
